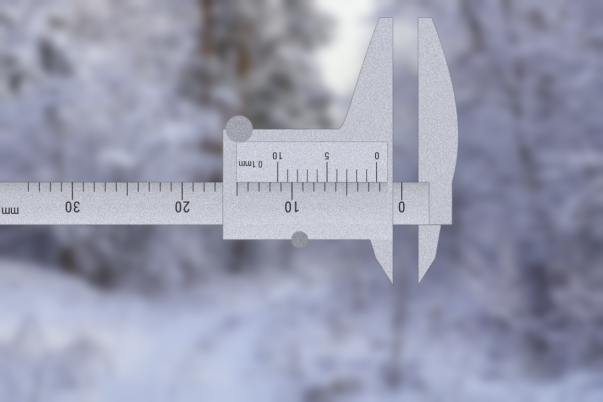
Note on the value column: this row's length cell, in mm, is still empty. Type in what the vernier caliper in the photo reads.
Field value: 2.3 mm
